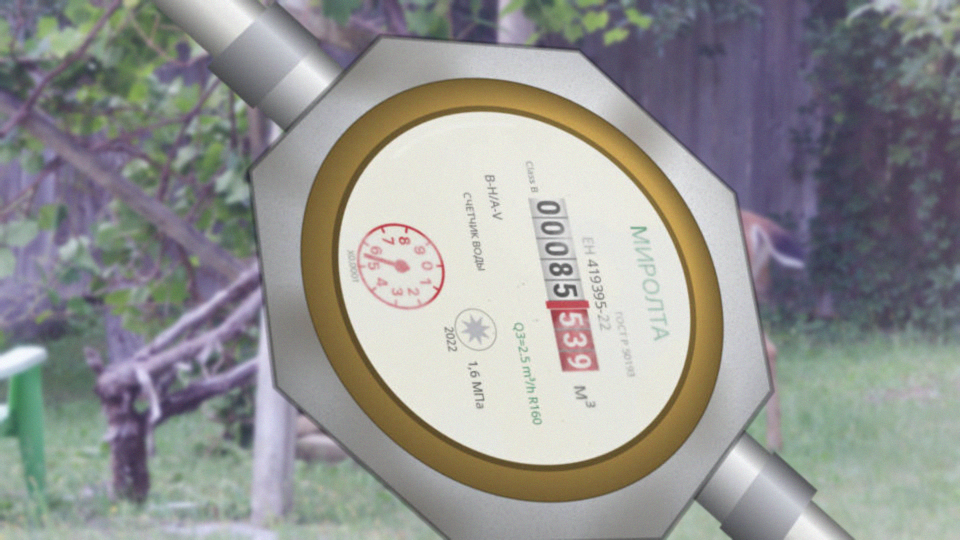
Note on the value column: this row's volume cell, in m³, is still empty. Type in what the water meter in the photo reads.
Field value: 85.5395 m³
